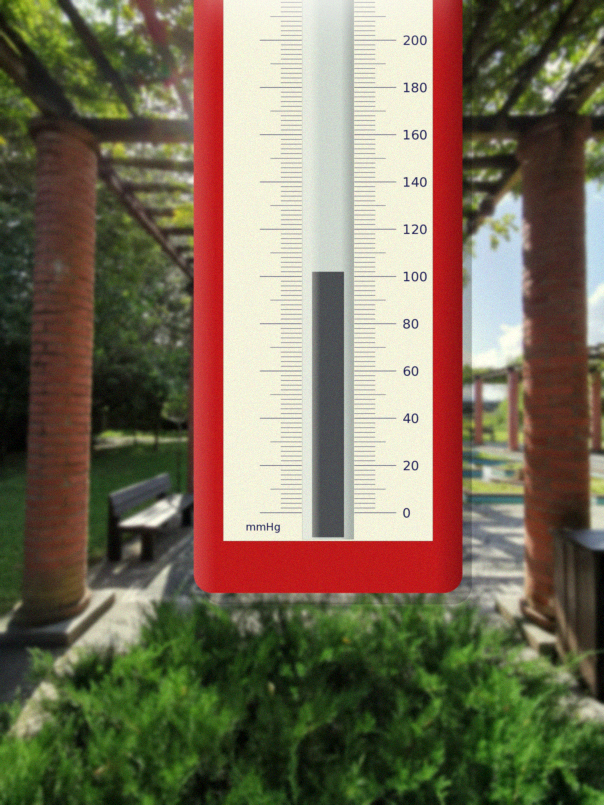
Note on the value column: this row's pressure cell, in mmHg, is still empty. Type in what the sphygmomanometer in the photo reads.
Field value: 102 mmHg
